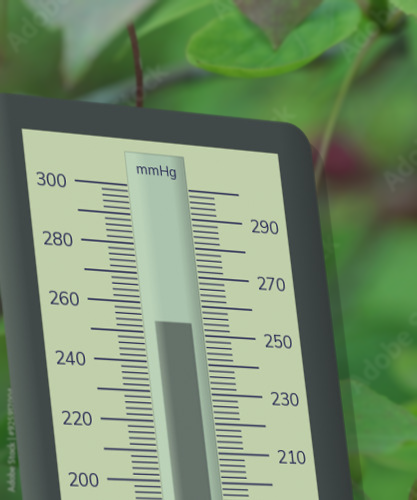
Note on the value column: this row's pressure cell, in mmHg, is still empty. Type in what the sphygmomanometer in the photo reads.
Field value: 254 mmHg
